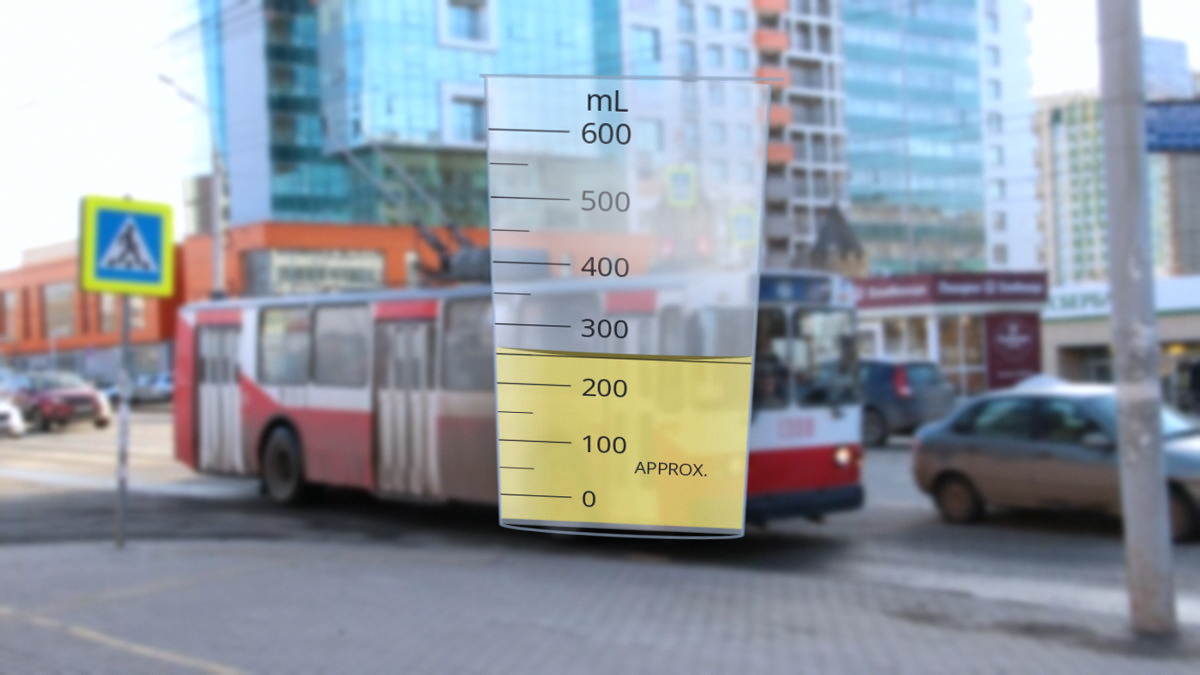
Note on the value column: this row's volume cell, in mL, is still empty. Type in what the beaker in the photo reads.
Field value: 250 mL
